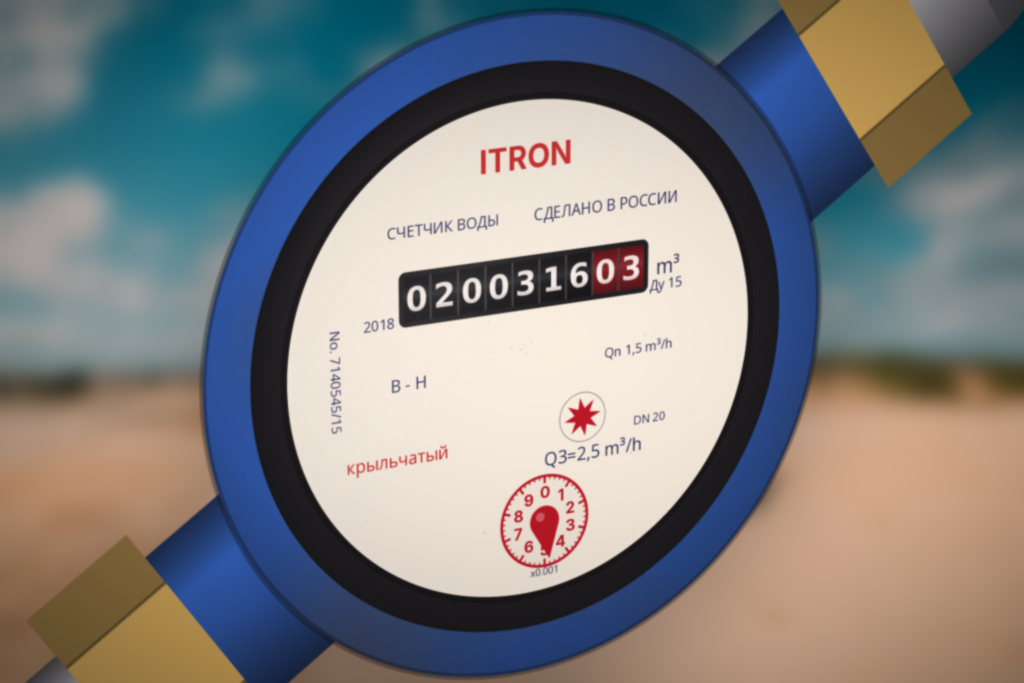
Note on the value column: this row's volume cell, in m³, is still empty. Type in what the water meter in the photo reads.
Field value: 200316.034 m³
